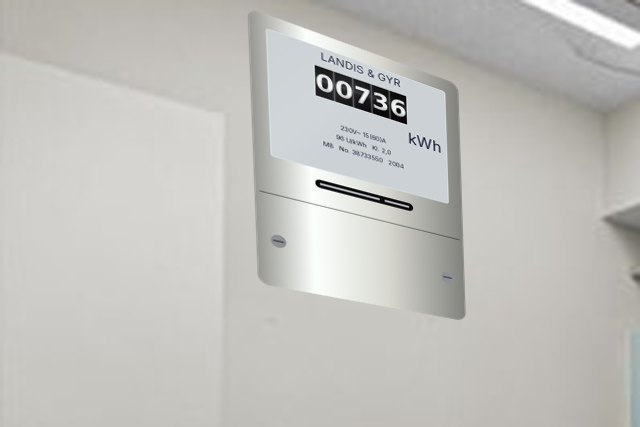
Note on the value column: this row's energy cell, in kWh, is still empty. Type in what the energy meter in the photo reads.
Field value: 736 kWh
